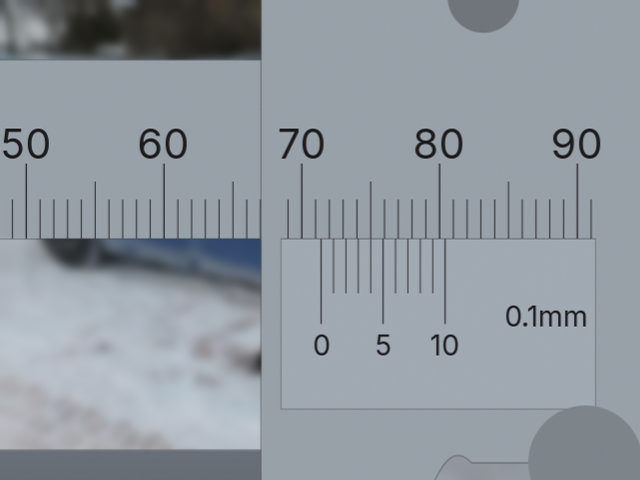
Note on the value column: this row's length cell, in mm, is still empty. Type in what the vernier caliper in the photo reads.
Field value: 71.4 mm
